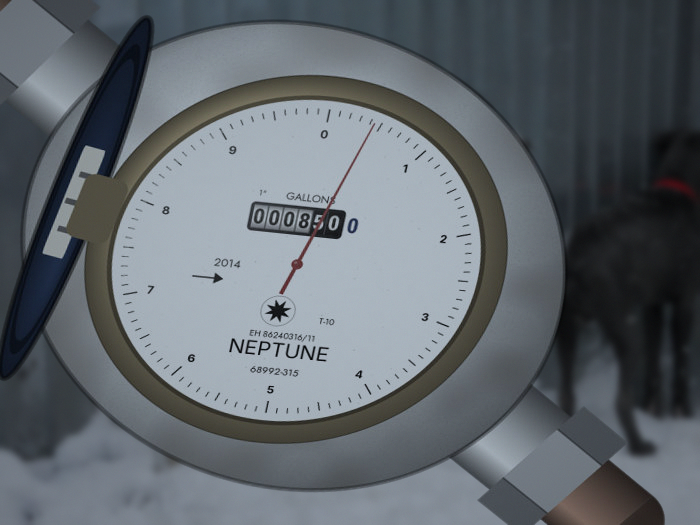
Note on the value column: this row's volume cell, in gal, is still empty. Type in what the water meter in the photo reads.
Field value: 8500.4 gal
